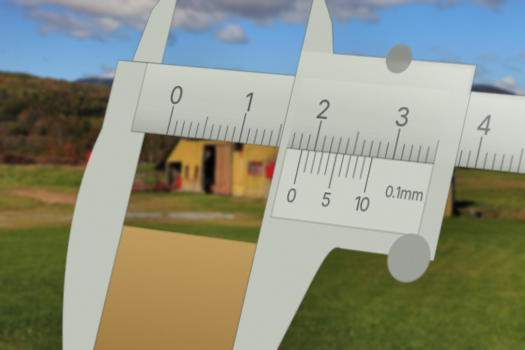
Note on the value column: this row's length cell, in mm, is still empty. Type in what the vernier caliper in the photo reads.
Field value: 18.4 mm
